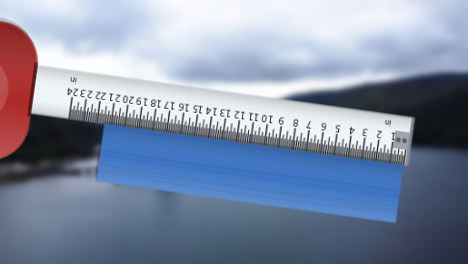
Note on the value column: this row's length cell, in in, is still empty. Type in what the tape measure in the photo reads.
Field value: 21.5 in
